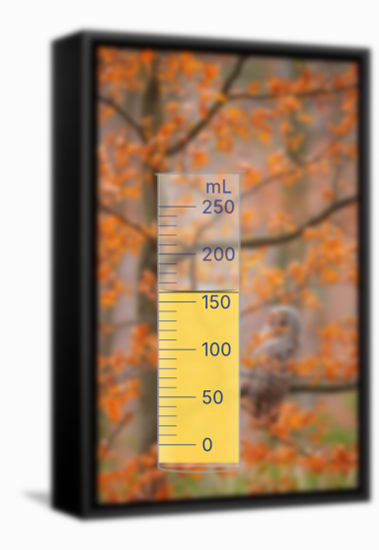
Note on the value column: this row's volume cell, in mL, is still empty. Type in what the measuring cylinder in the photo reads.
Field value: 160 mL
